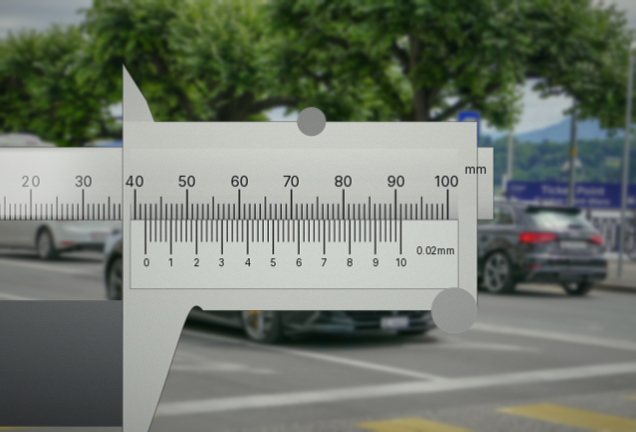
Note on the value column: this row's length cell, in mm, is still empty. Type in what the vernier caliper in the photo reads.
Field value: 42.0 mm
